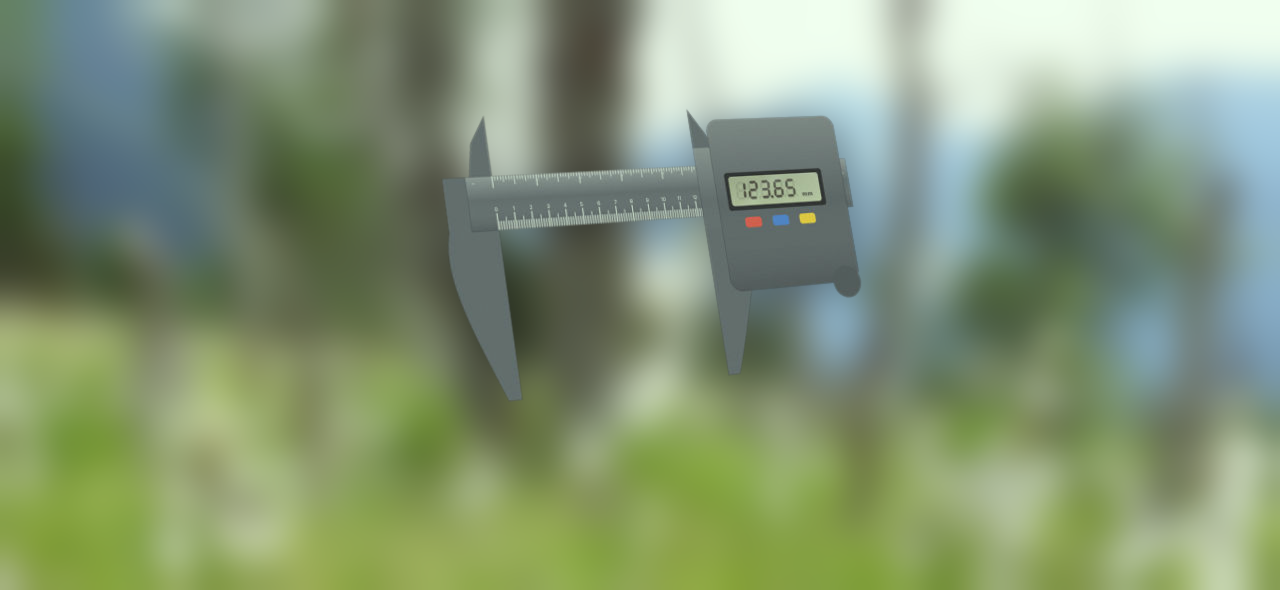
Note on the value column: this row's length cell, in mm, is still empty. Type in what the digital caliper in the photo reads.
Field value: 123.65 mm
